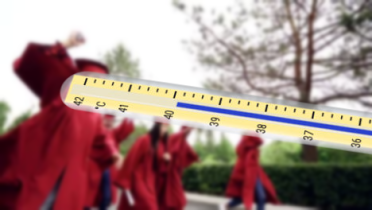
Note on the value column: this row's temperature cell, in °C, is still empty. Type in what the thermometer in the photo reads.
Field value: 39.9 °C
